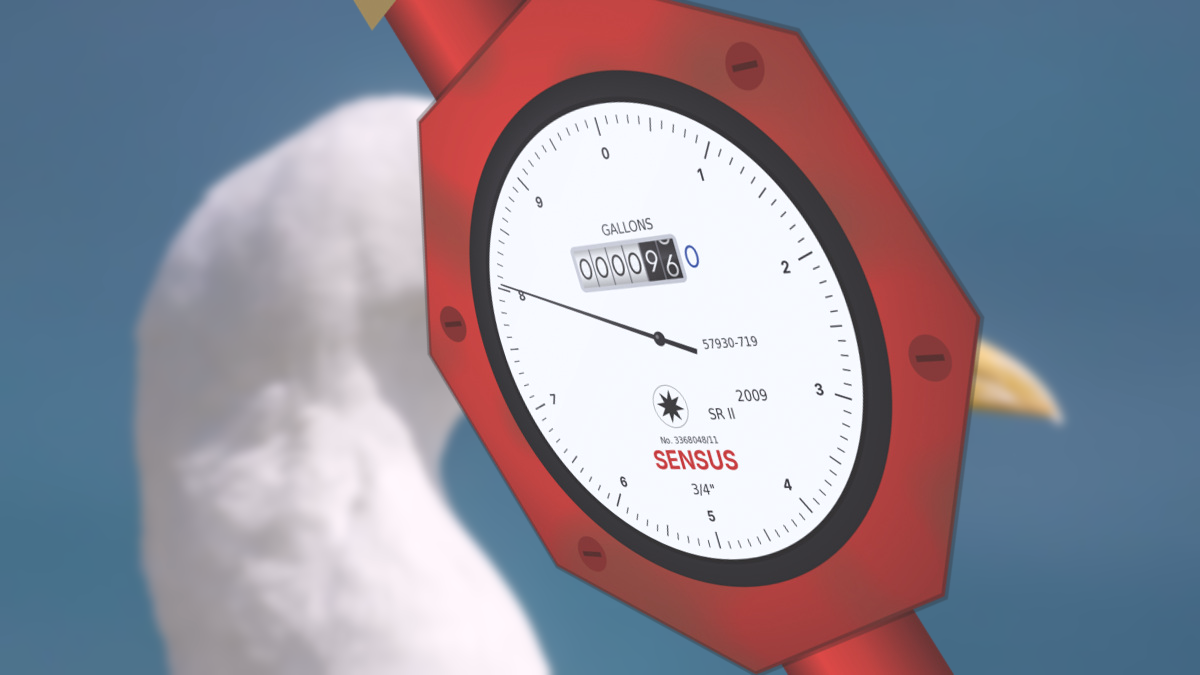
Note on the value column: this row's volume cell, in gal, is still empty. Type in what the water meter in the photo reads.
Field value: 958.0 gal
